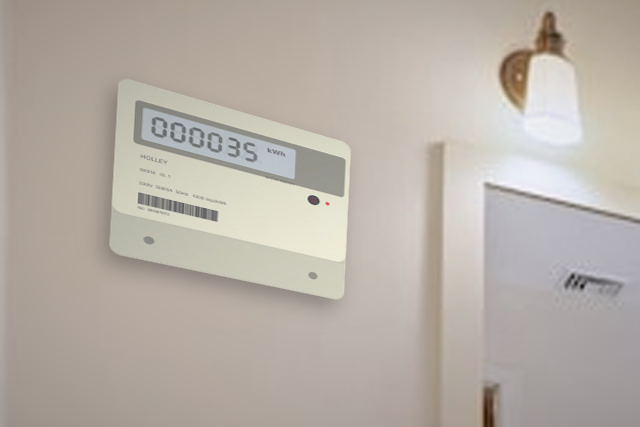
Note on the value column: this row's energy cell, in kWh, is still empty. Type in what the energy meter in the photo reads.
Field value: 35 kWh
